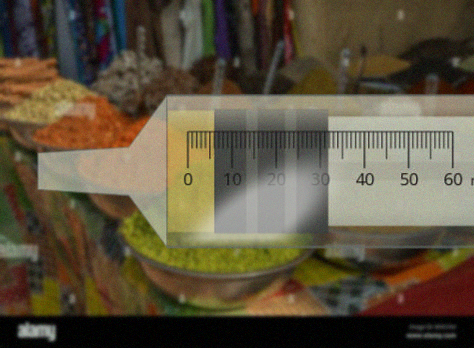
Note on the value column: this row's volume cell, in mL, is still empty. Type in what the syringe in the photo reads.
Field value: 6 mL
